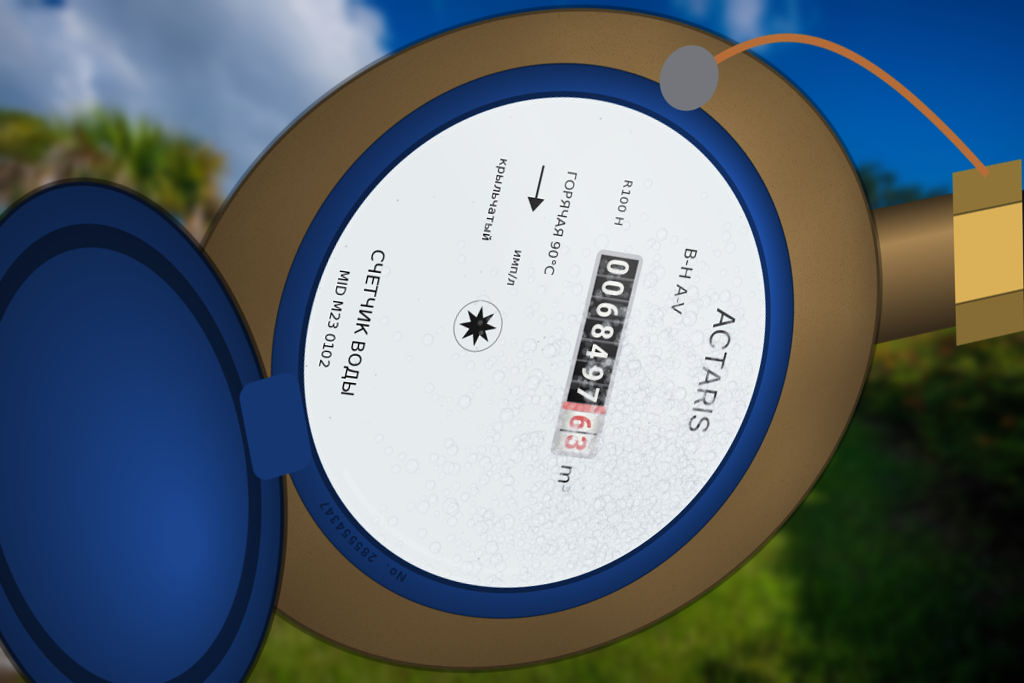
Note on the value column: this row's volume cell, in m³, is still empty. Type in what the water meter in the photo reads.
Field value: 68497.63 m³
